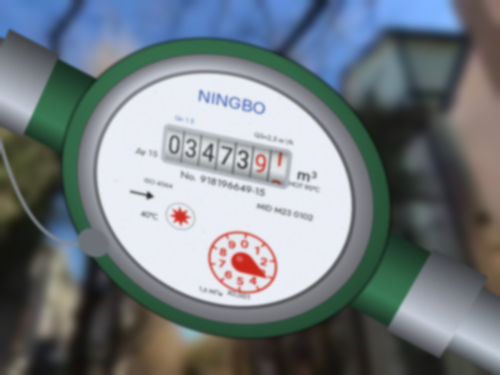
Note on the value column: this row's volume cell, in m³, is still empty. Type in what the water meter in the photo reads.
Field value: 3473.913 m³
